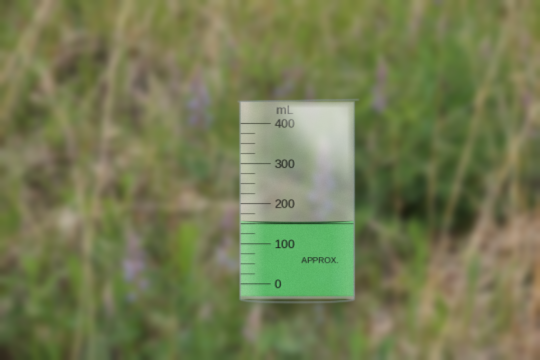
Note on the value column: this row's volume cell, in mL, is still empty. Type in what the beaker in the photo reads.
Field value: 150 mL
